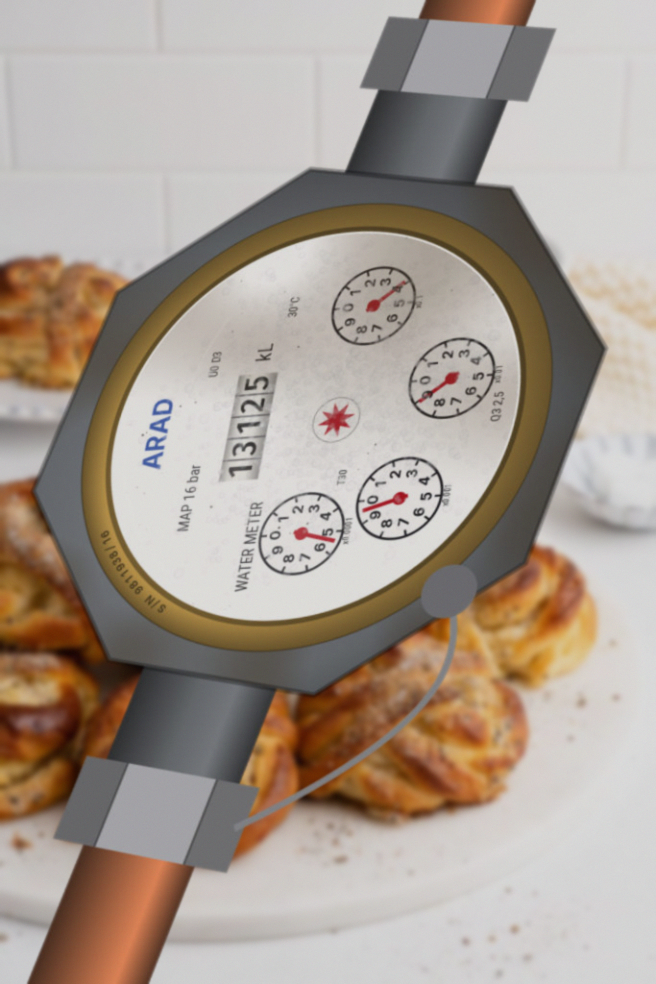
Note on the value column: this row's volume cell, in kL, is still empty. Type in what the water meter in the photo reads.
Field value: 13125.3895 kL
